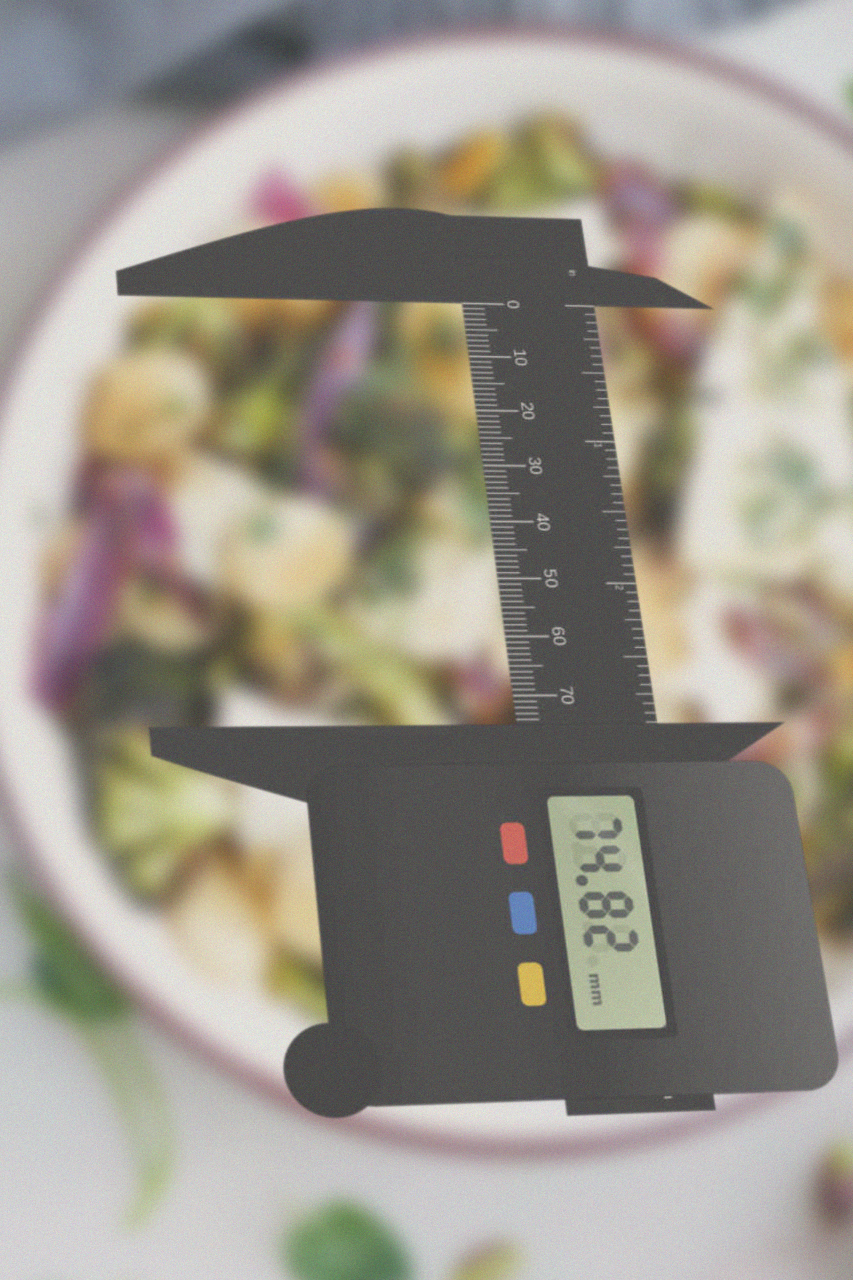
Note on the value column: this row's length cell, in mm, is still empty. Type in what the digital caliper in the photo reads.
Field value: 74.82 mm
